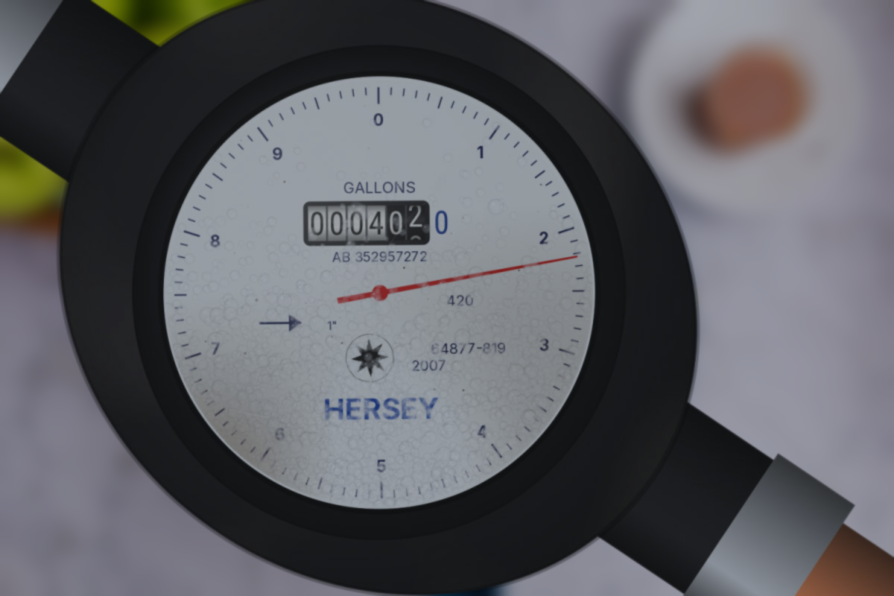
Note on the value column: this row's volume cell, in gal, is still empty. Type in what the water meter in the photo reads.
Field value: 4022.2 gal
